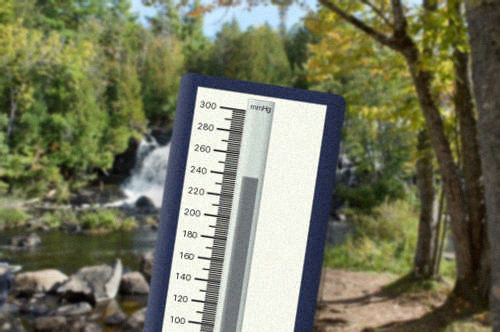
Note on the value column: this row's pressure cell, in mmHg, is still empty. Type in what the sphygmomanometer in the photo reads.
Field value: 240 mmHg
